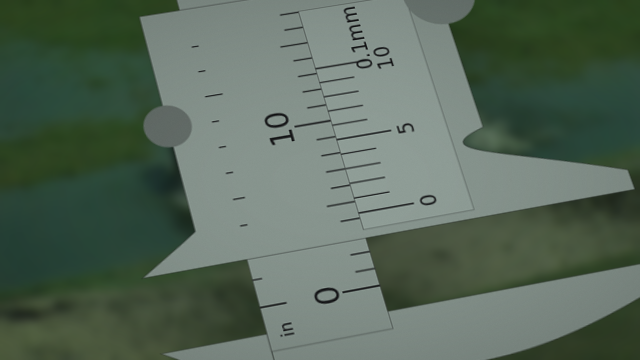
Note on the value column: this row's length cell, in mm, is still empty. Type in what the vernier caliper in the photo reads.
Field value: 4.3 mm
